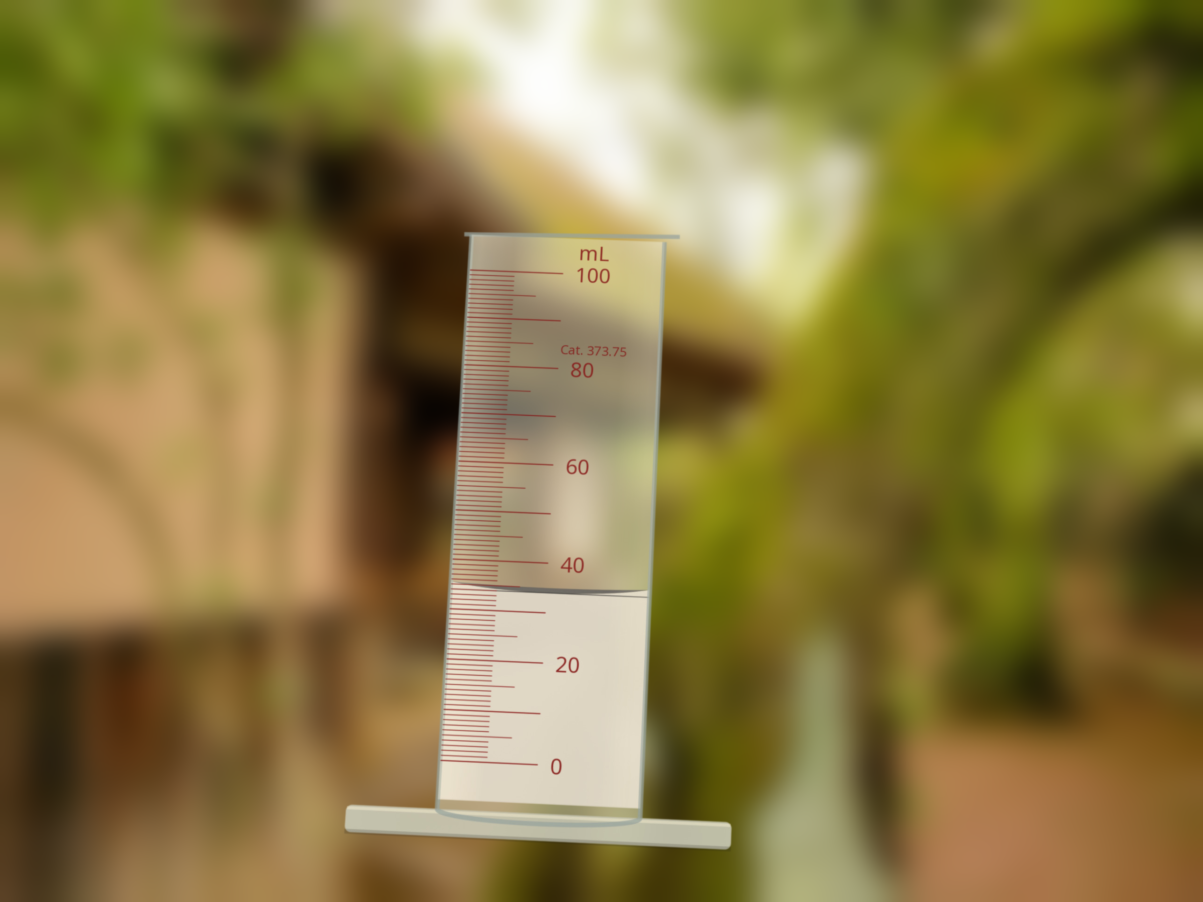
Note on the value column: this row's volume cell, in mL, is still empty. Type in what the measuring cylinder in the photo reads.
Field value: 34 mL
